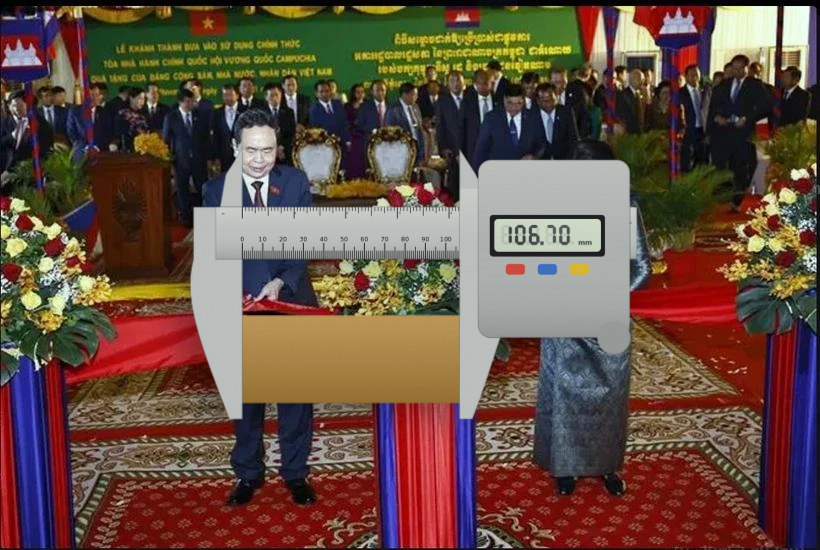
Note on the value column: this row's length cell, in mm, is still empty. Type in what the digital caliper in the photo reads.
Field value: 106.70 mm
